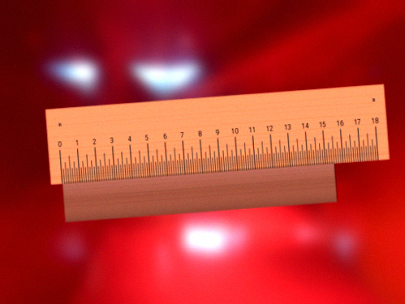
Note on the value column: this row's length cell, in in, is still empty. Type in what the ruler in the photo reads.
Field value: 15.5 in
